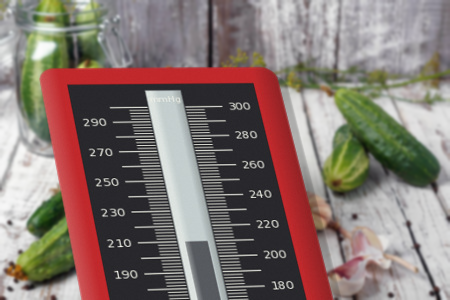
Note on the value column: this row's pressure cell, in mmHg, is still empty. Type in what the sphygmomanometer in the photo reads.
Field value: 210 mmHg
